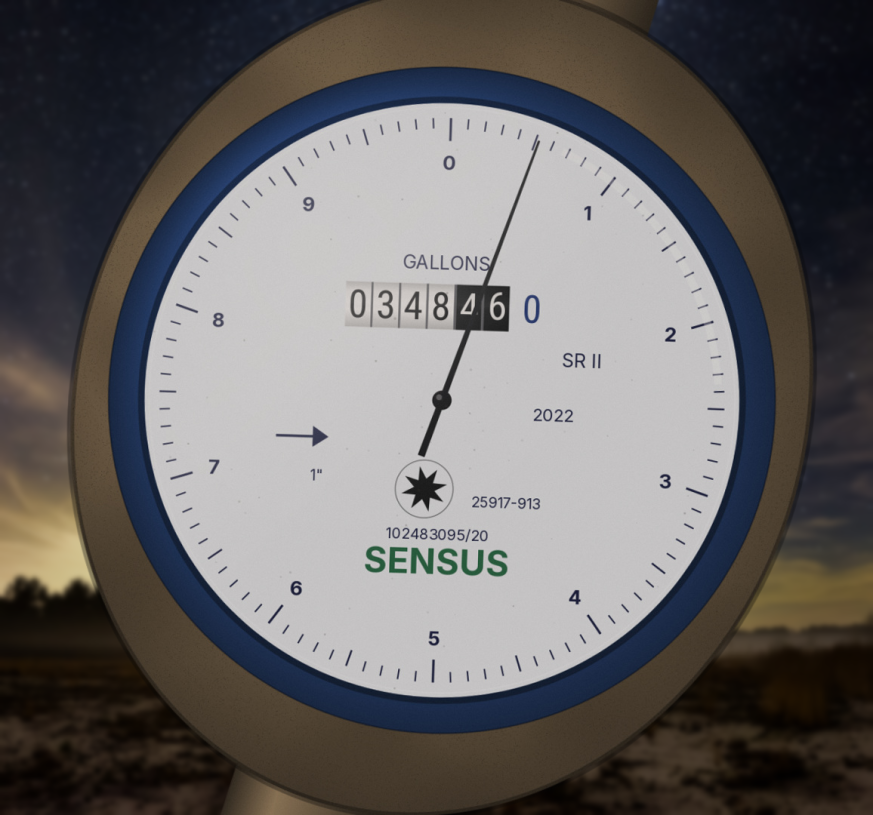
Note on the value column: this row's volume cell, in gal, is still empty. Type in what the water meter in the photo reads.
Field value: 348460.5 gal
